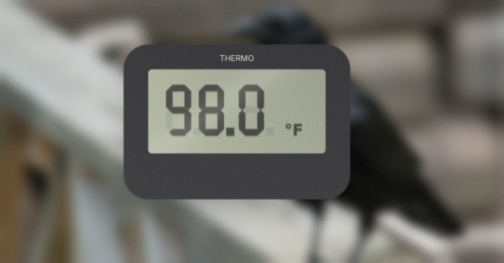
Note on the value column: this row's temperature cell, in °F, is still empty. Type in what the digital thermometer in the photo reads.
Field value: 98.0 °F
